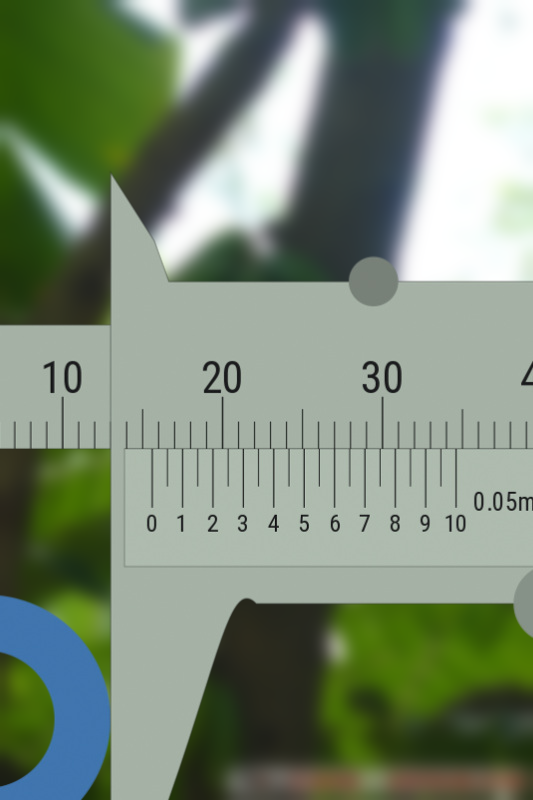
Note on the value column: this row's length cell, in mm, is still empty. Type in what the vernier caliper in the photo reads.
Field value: 15.6 mm
